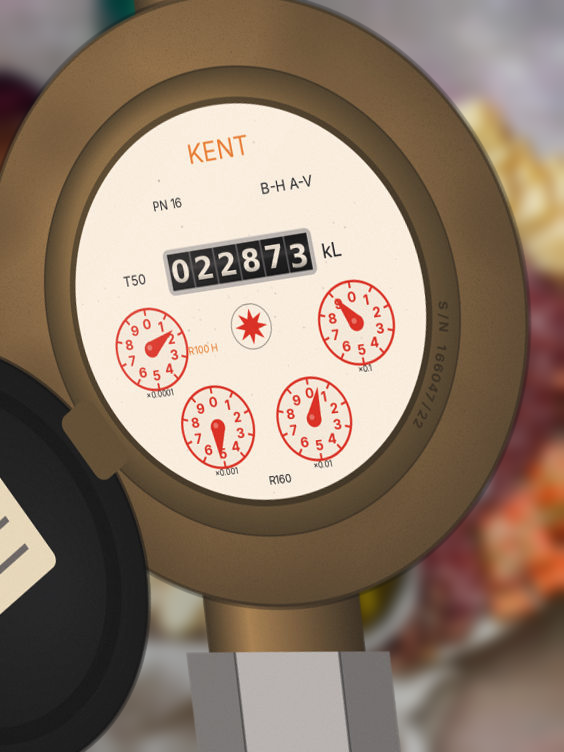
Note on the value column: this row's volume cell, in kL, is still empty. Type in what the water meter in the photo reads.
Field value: 22872.9051 kL
